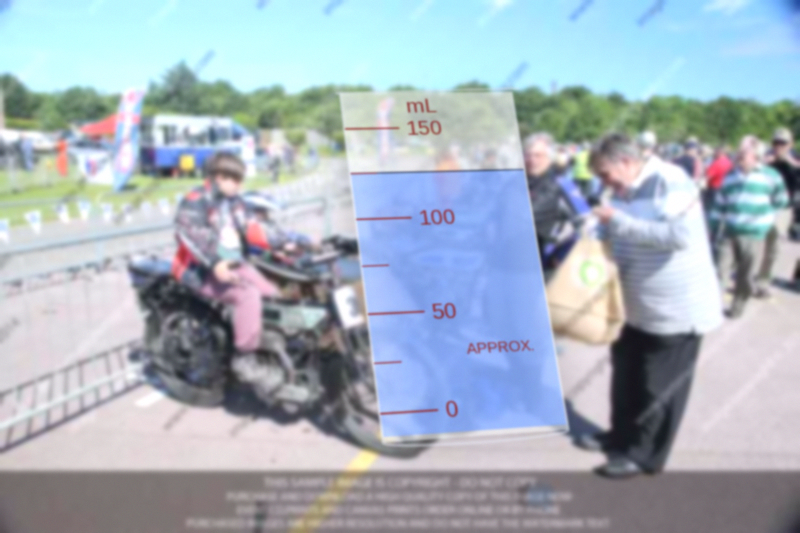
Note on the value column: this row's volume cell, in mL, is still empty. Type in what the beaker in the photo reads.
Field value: 125 mL
